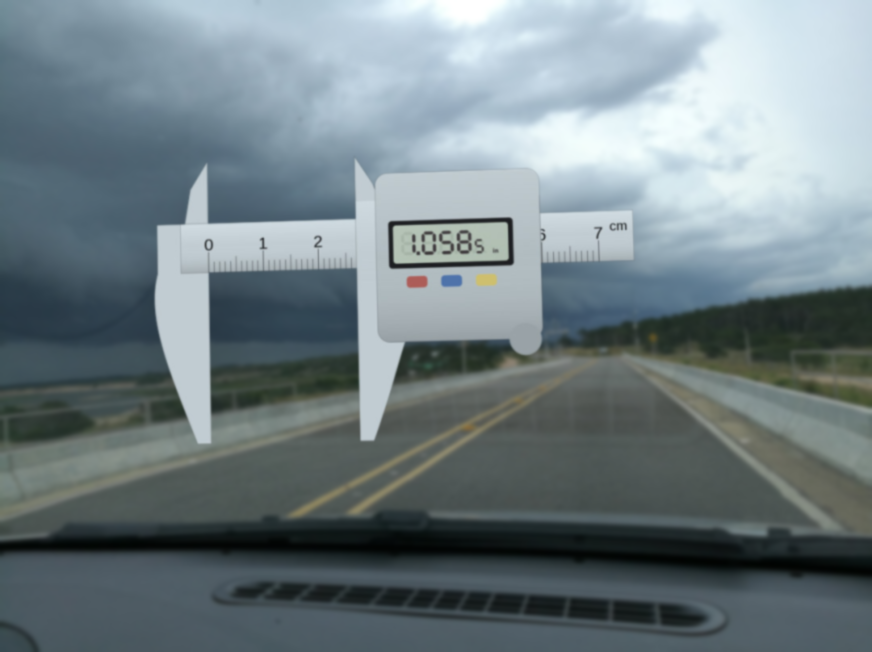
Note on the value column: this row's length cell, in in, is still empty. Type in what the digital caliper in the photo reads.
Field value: 1.0585 in
